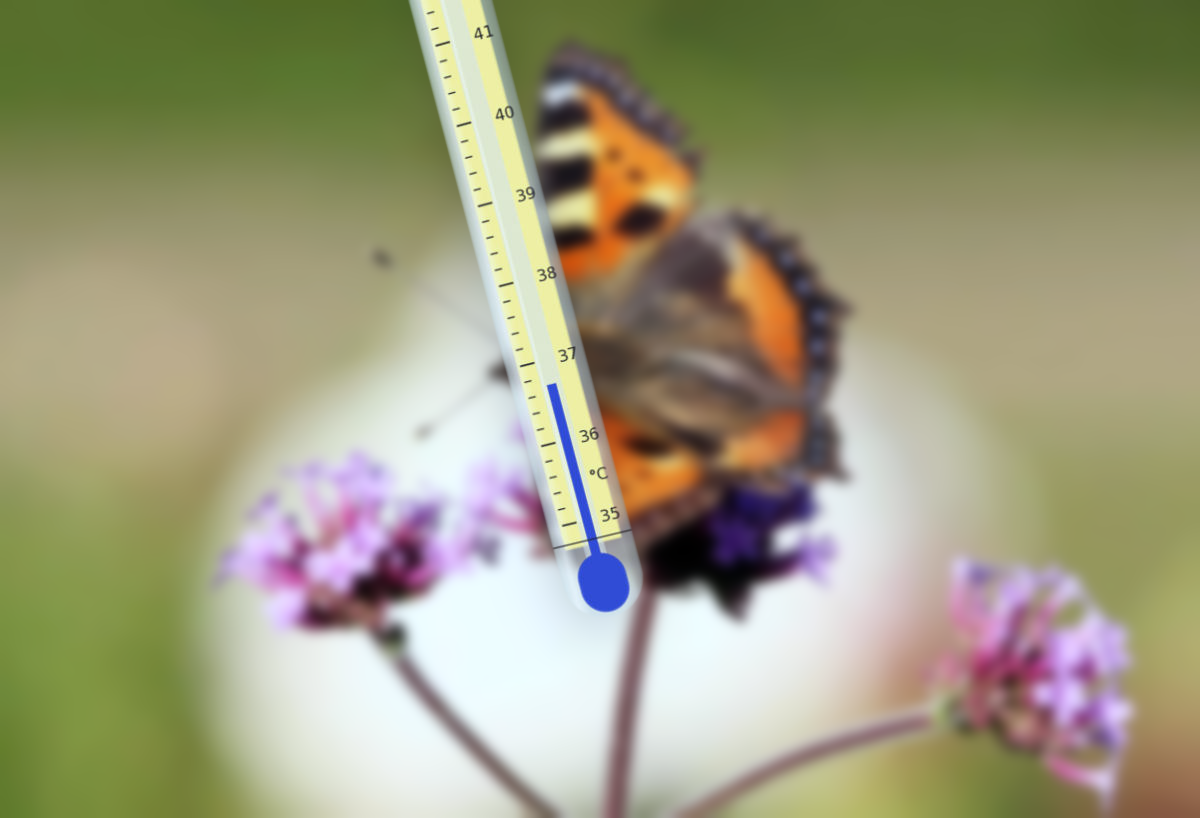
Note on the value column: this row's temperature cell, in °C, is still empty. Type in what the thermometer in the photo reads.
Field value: 36.7 °C
